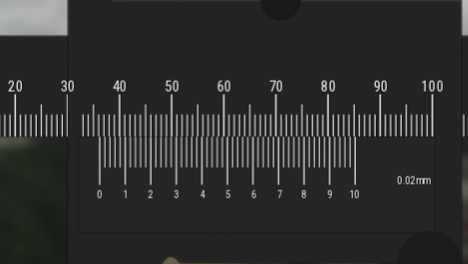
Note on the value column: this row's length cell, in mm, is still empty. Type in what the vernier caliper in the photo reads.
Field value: 36.2 mm
